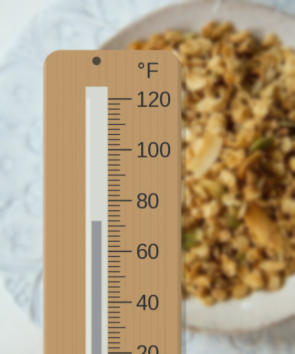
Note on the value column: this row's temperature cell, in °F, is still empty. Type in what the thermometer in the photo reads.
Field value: 72 °F
